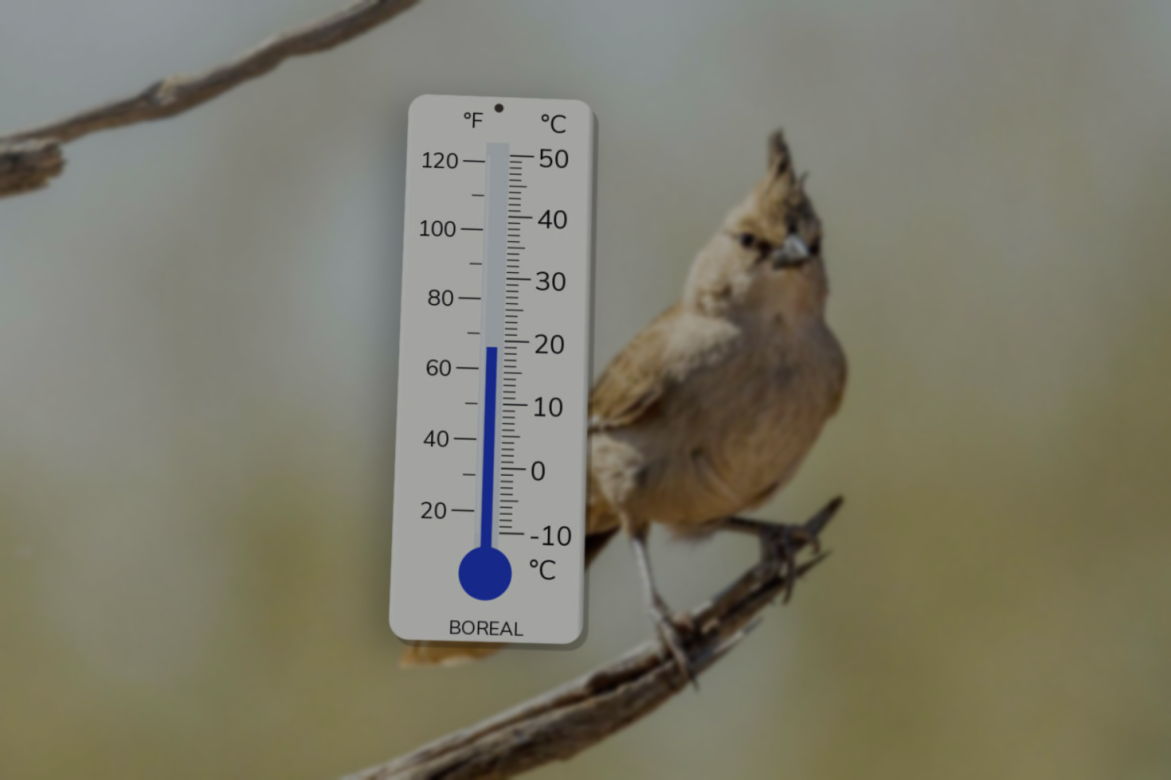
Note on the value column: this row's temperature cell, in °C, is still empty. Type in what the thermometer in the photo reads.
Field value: 19 °C
